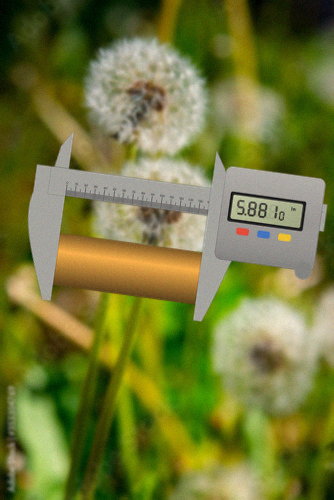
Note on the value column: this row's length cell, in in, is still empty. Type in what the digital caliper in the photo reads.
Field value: 5.8810 in
